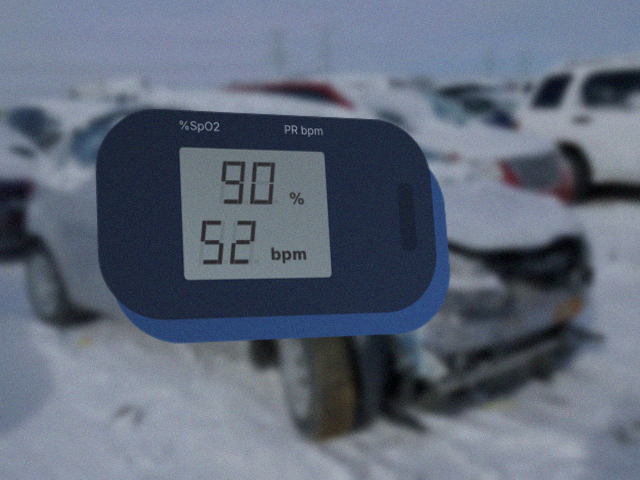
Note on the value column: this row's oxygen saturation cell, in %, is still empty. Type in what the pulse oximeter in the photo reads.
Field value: 90 %
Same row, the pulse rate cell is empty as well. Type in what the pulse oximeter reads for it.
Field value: 52 bpm
